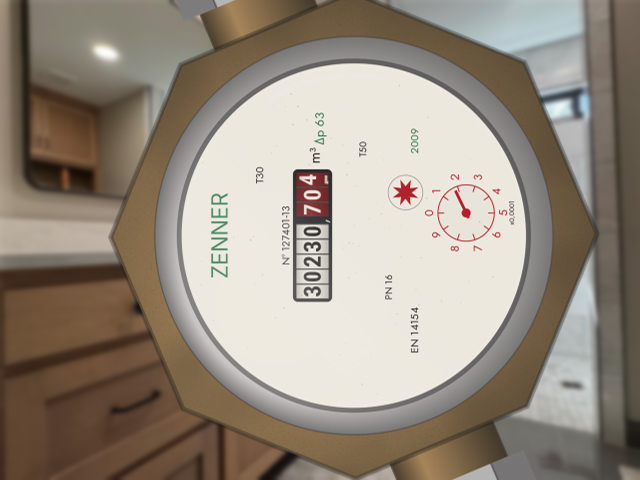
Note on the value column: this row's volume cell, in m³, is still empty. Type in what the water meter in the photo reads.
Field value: 30230.7041 m³
